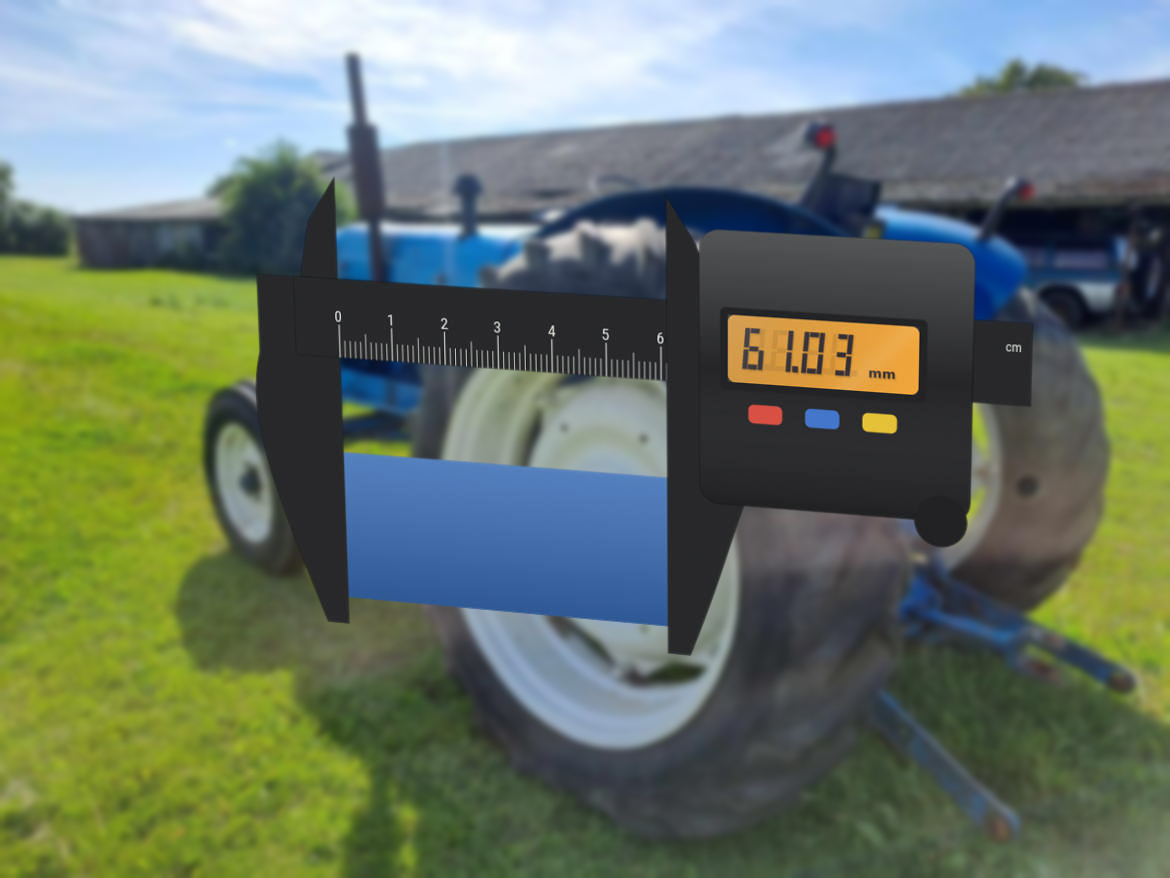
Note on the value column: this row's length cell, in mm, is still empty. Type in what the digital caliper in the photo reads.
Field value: 61.03 mm
